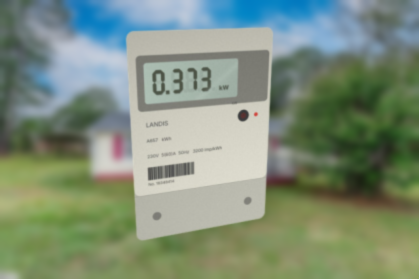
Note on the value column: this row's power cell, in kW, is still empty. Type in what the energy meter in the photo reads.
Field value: 0.373 kW
